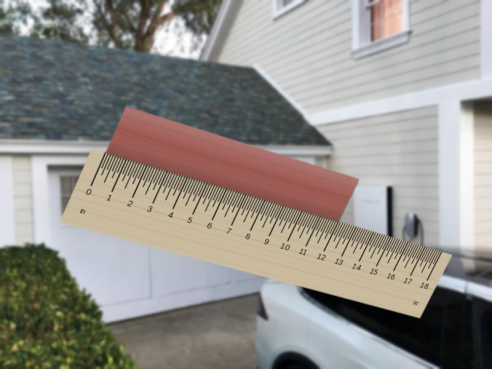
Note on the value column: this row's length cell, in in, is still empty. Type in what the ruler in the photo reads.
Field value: 12 in
